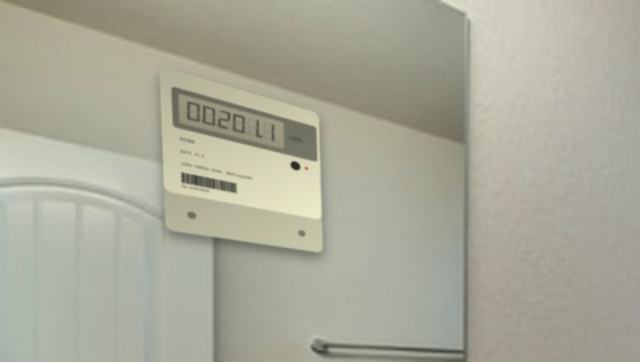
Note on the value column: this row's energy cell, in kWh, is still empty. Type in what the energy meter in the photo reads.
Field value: 201.1 kWh
